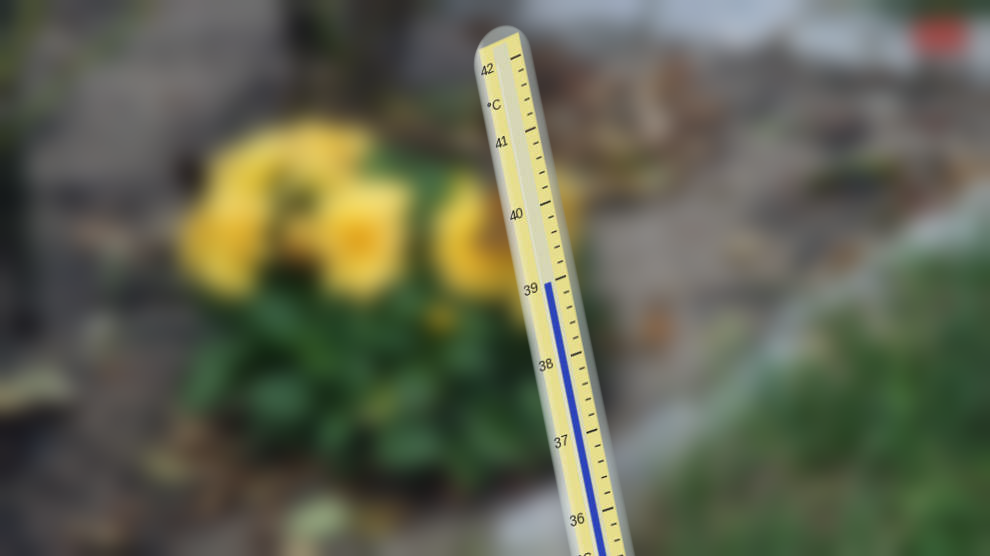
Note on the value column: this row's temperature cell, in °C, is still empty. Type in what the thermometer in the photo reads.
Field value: 39 °C
